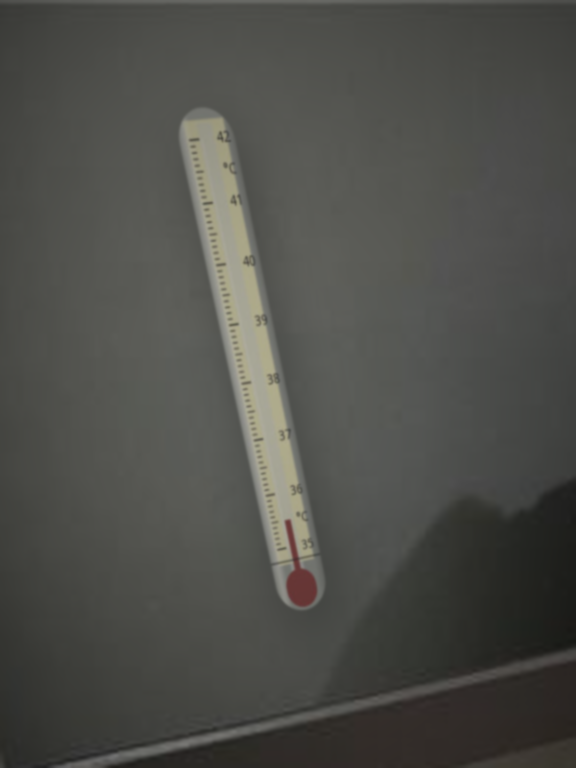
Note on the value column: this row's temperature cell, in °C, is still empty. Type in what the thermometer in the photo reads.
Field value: 35.5 °C
